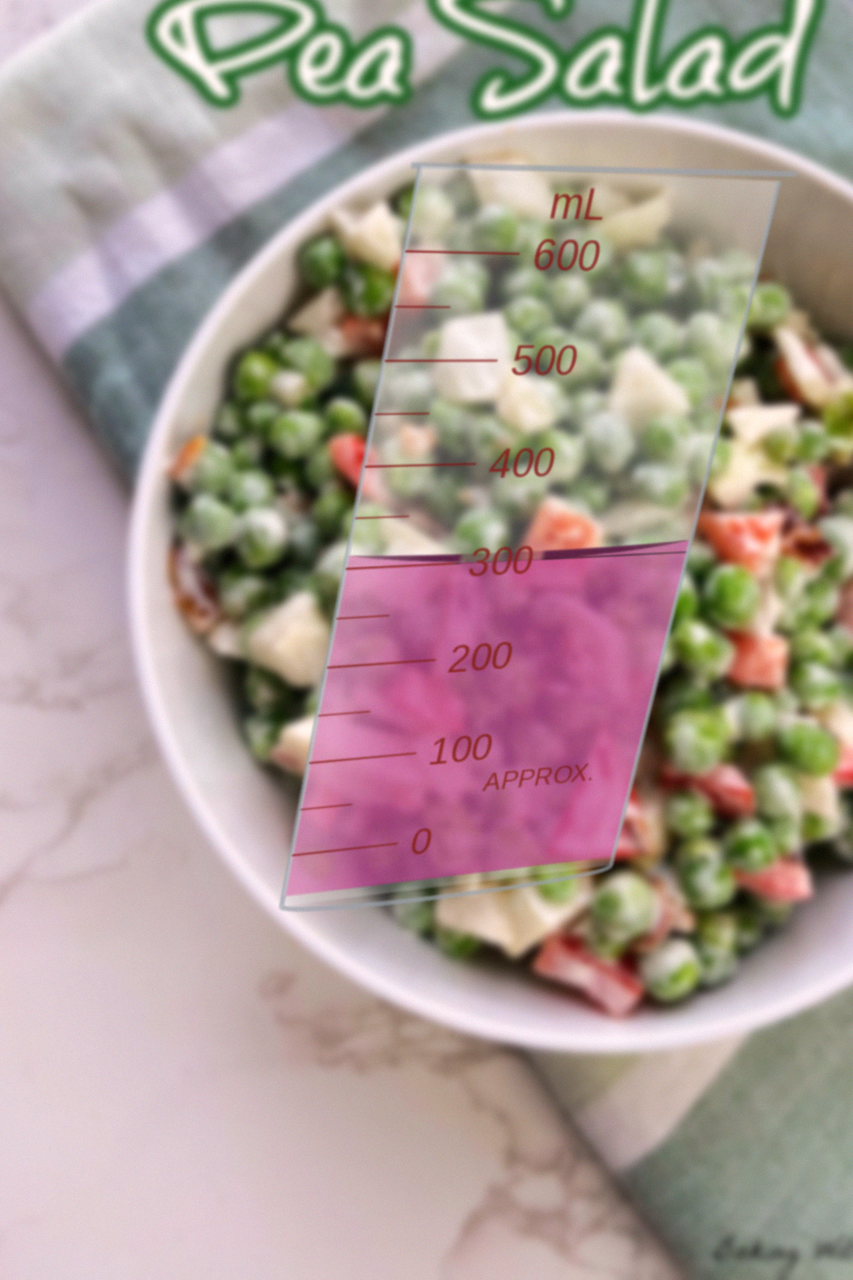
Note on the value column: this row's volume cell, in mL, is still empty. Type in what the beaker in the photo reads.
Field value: 300 mL
